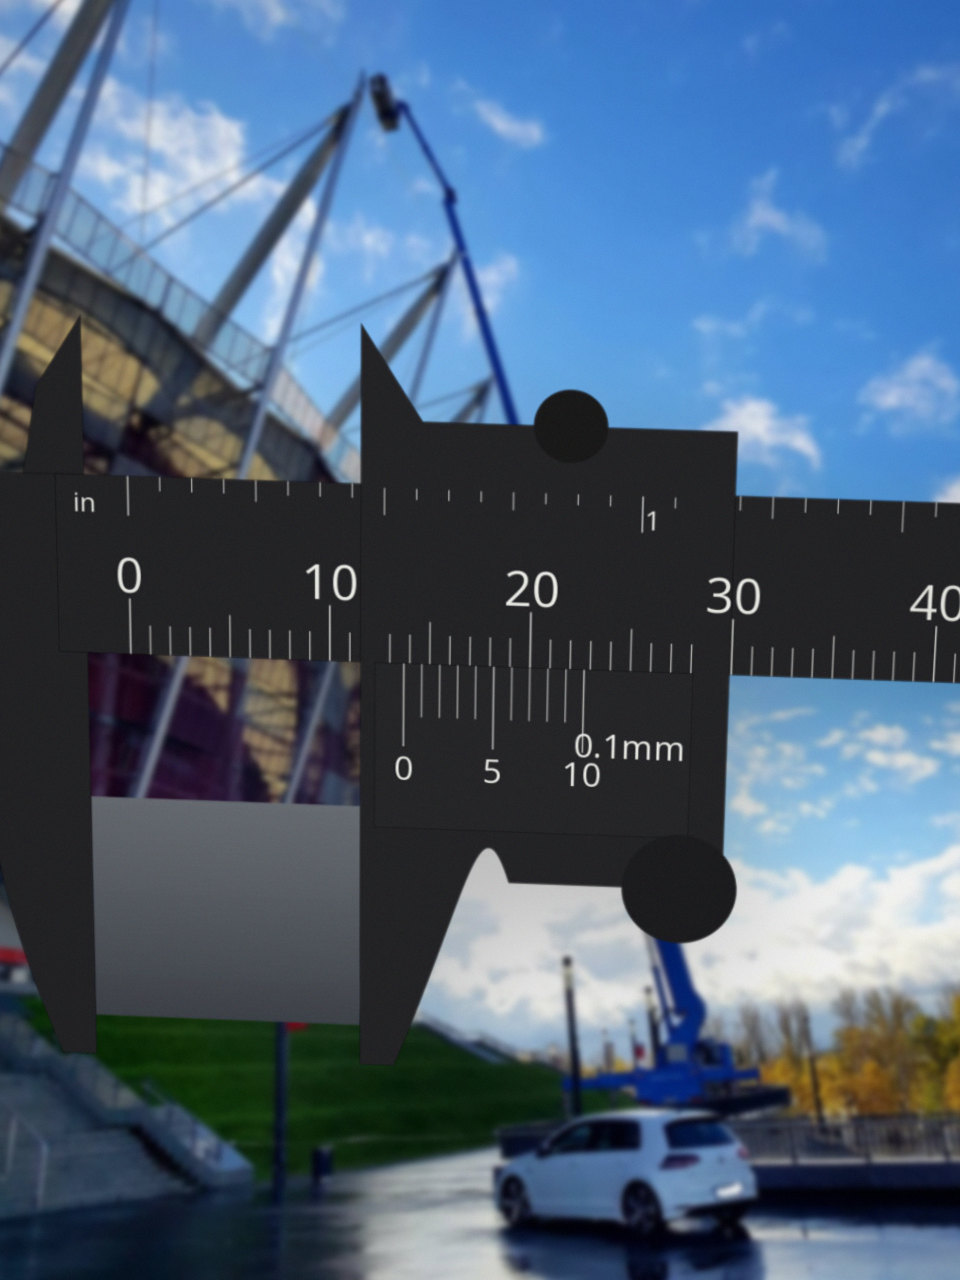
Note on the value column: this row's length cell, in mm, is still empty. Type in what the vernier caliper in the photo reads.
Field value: 13.7 mm
